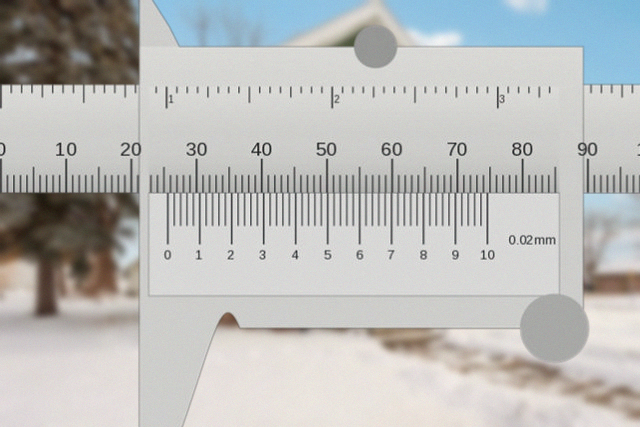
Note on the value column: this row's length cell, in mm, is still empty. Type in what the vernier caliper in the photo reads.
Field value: 25.6 mm
